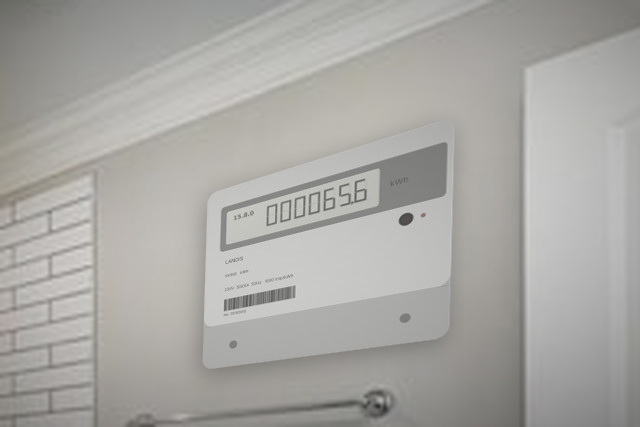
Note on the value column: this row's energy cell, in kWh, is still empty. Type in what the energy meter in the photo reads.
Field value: 65.6 kWh
